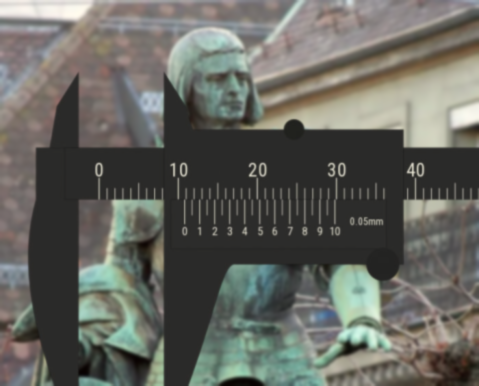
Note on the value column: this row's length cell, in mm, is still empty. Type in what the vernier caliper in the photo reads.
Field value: 10.8 mm
